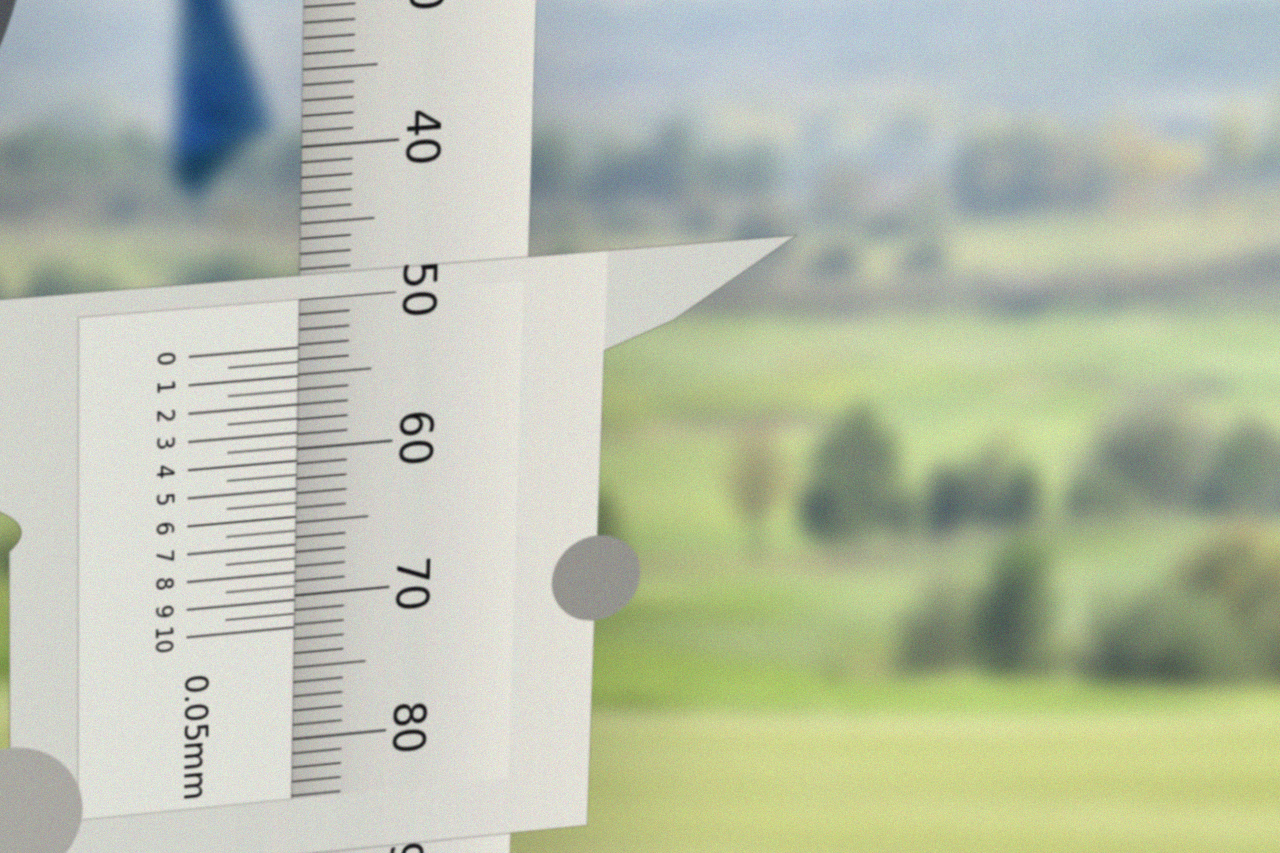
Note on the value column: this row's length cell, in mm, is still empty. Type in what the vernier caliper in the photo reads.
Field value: 53.2 mm
